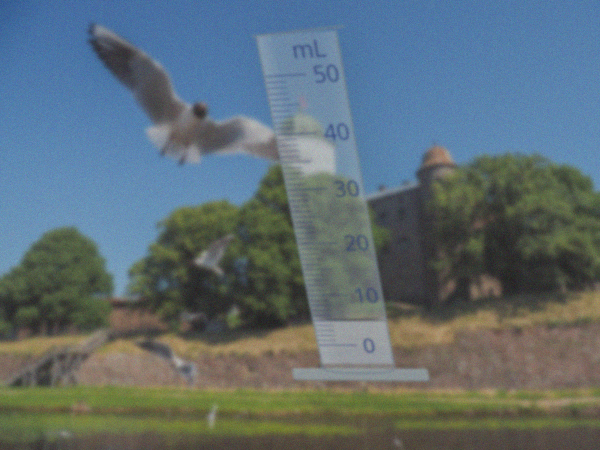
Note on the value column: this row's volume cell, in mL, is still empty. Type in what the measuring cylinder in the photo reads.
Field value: 5 mL
